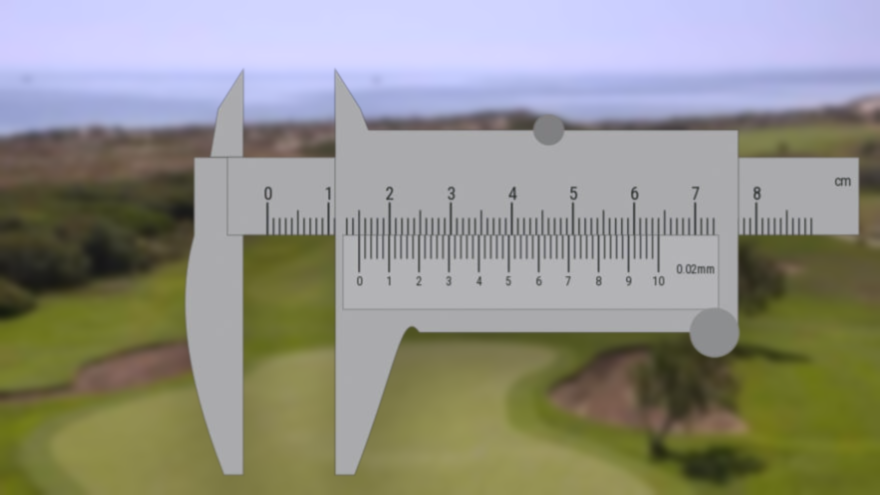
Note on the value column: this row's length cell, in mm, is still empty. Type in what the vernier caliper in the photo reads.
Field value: 15.0 mm
